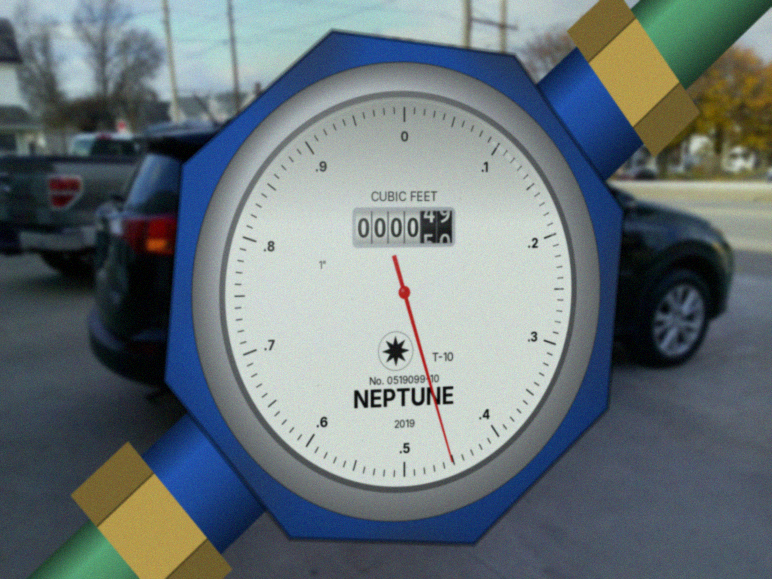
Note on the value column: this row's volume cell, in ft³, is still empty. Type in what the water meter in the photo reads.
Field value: 49.45 ft³
